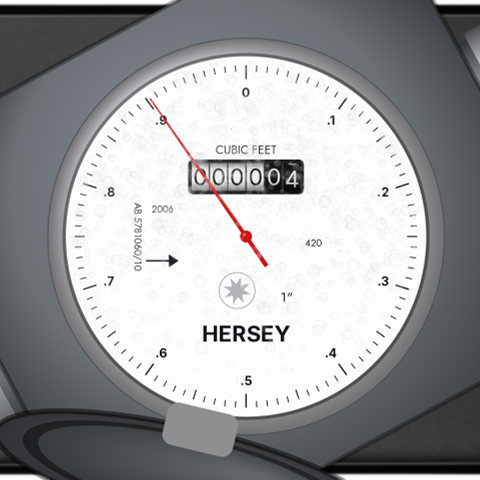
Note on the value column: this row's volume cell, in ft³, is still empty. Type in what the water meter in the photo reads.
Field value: 3.90 ft³
